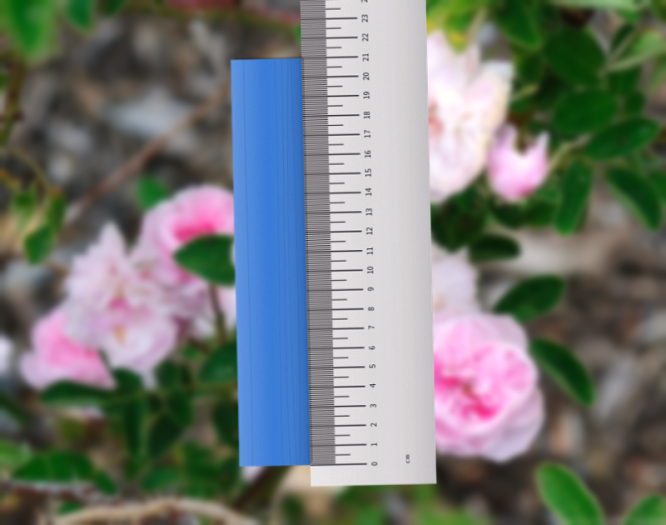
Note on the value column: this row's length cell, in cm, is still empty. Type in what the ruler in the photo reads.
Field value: 21 cm
